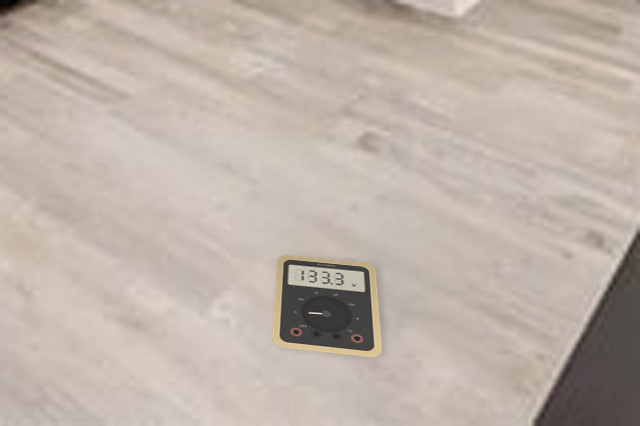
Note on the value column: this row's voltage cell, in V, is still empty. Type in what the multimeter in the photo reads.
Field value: 133.3 V
